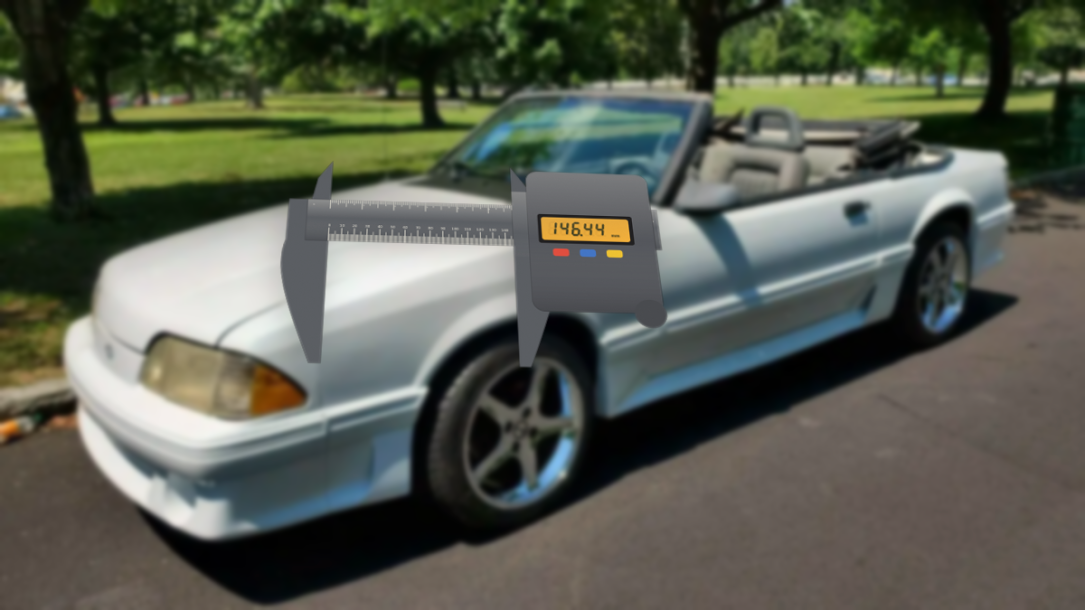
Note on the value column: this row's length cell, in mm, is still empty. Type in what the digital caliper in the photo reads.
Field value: 146.44 mm
